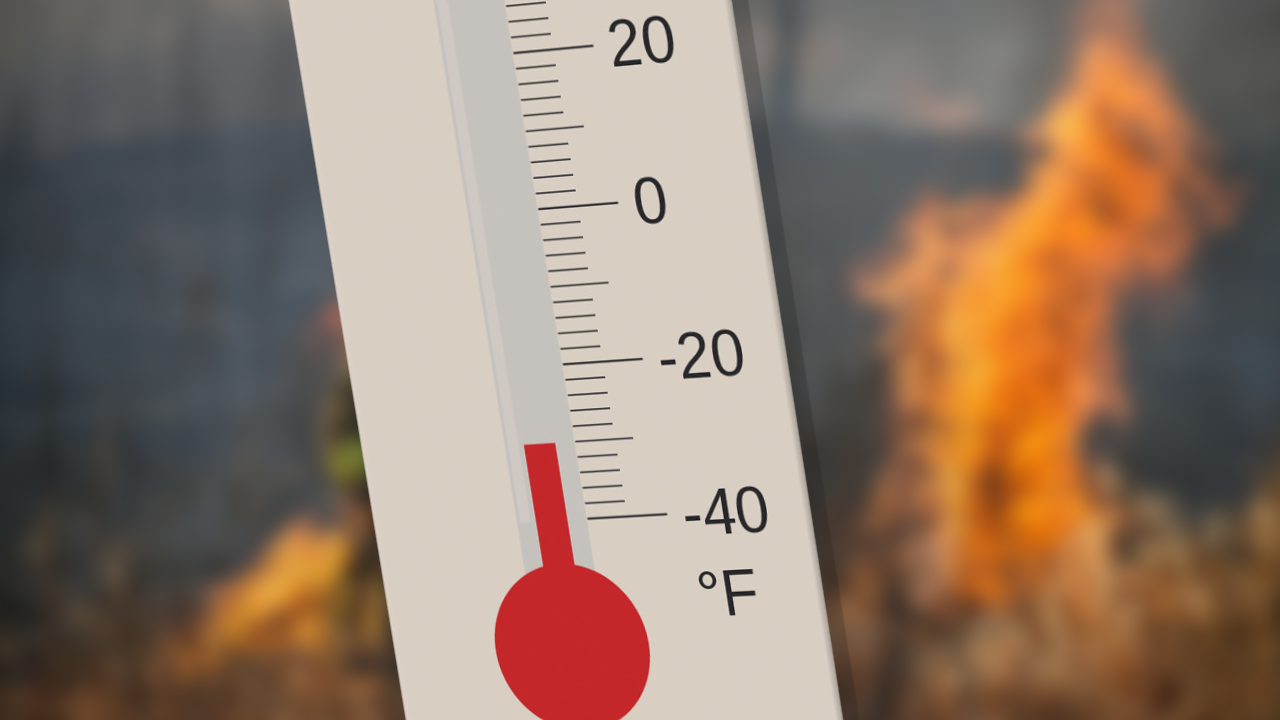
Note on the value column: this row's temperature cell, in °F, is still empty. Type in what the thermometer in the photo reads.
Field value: -30 °F
